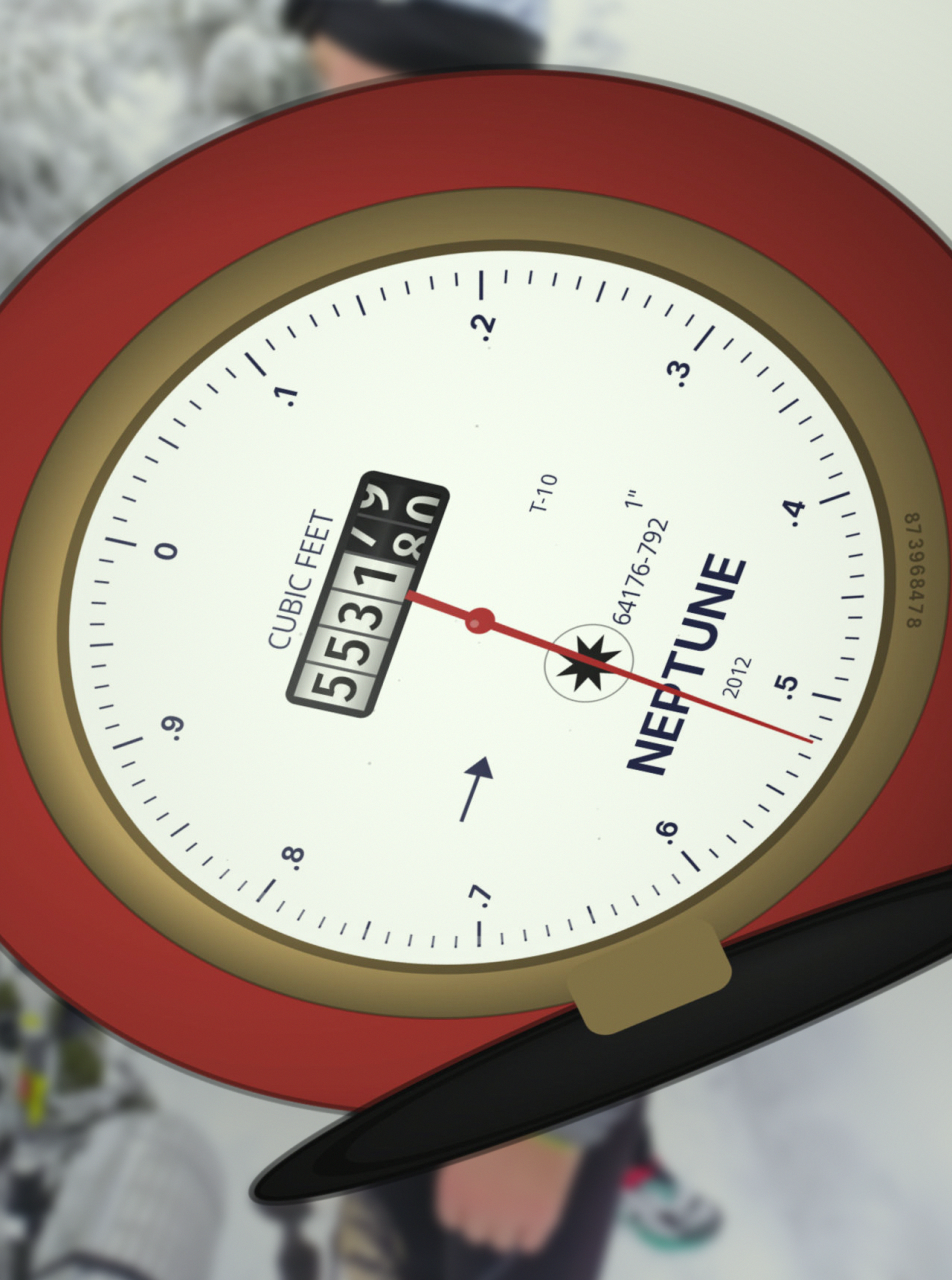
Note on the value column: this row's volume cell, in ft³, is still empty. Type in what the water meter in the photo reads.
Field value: 553179.52 ft³
